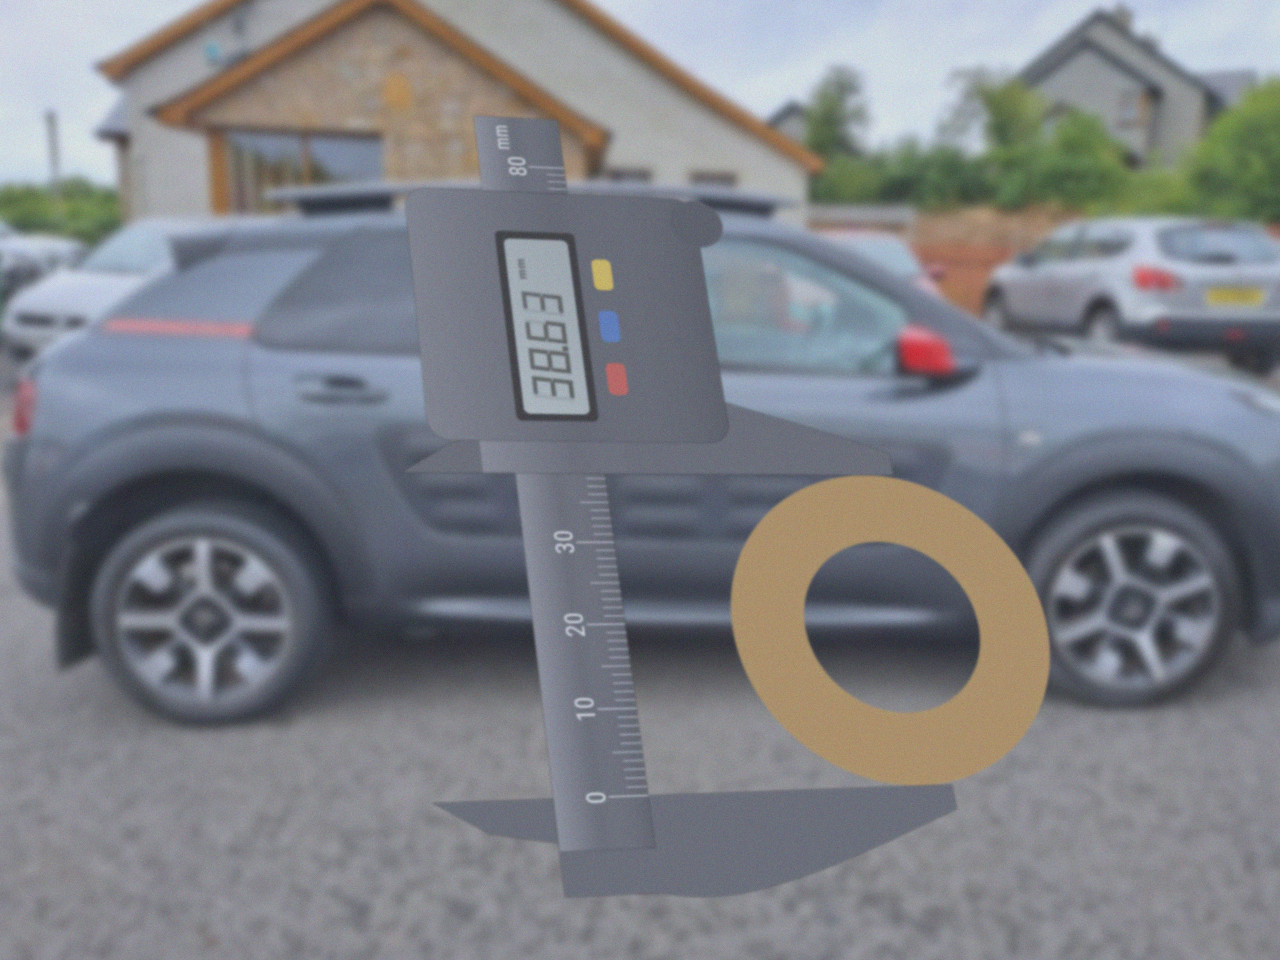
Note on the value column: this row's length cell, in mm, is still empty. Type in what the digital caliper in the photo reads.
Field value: 38.63 mm
